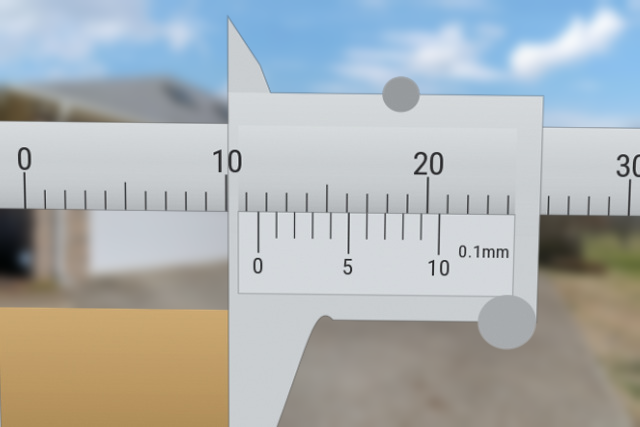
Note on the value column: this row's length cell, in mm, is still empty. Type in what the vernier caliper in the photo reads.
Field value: 11.6 mm
